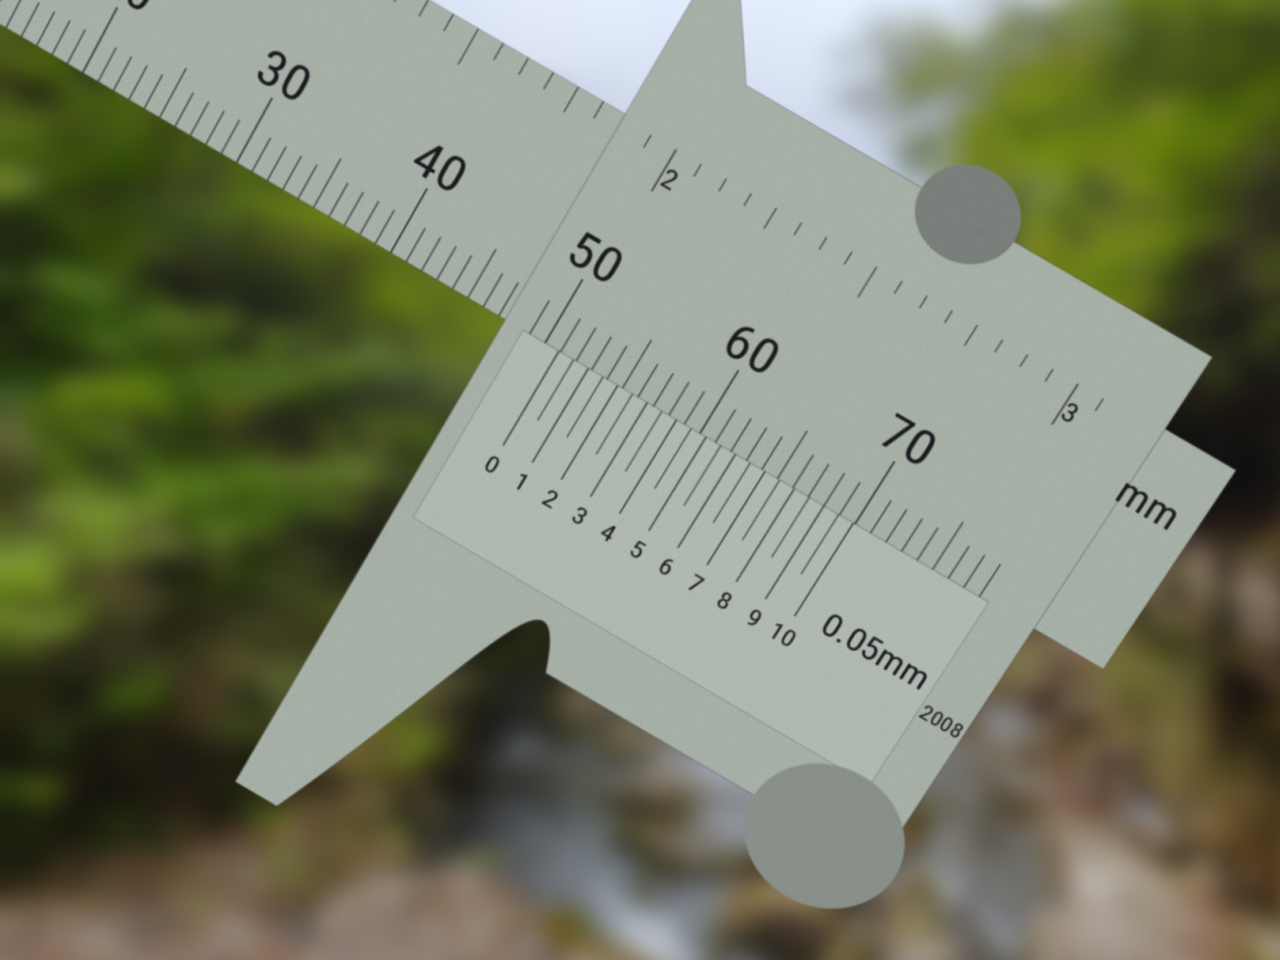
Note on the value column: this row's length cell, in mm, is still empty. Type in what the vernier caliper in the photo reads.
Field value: 50.9 mm
